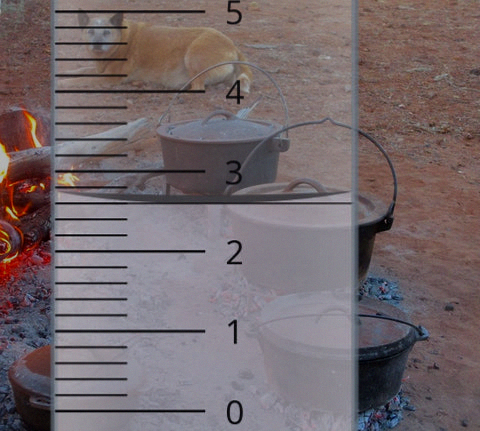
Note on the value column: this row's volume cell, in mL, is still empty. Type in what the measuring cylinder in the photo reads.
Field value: 2.6 mL
